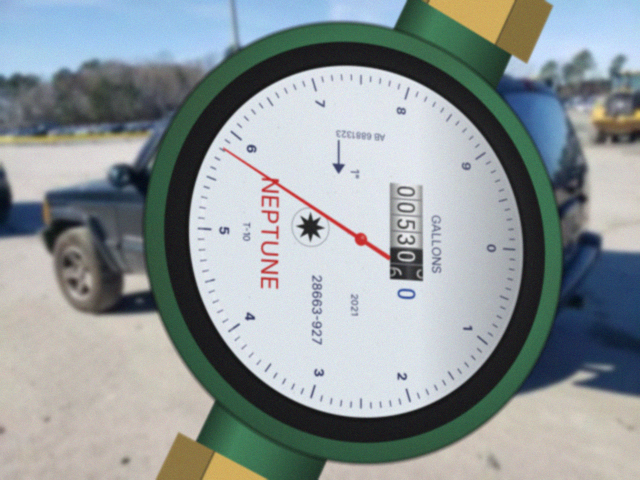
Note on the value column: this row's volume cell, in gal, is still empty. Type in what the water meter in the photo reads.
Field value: 53055.8 gal
